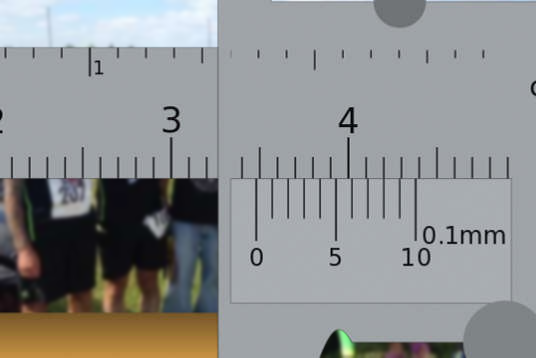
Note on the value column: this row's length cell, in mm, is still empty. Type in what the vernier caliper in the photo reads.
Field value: 34.8 mm
